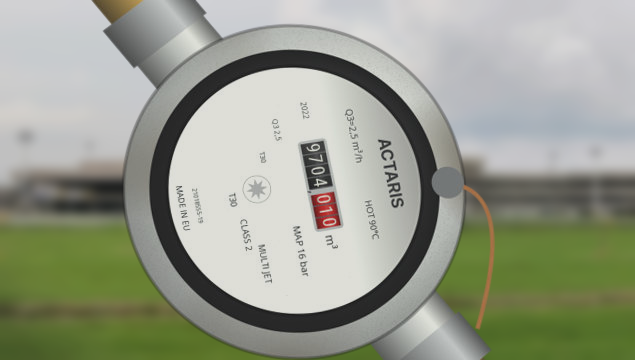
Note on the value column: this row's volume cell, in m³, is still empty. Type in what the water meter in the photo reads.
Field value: 9704.010 m³
